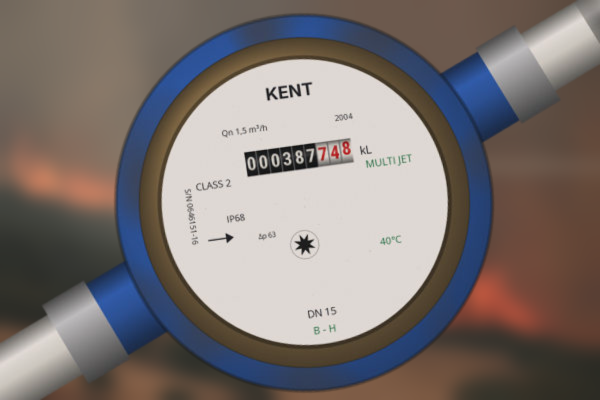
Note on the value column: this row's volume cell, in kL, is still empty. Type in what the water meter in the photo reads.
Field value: 387.748 kL
